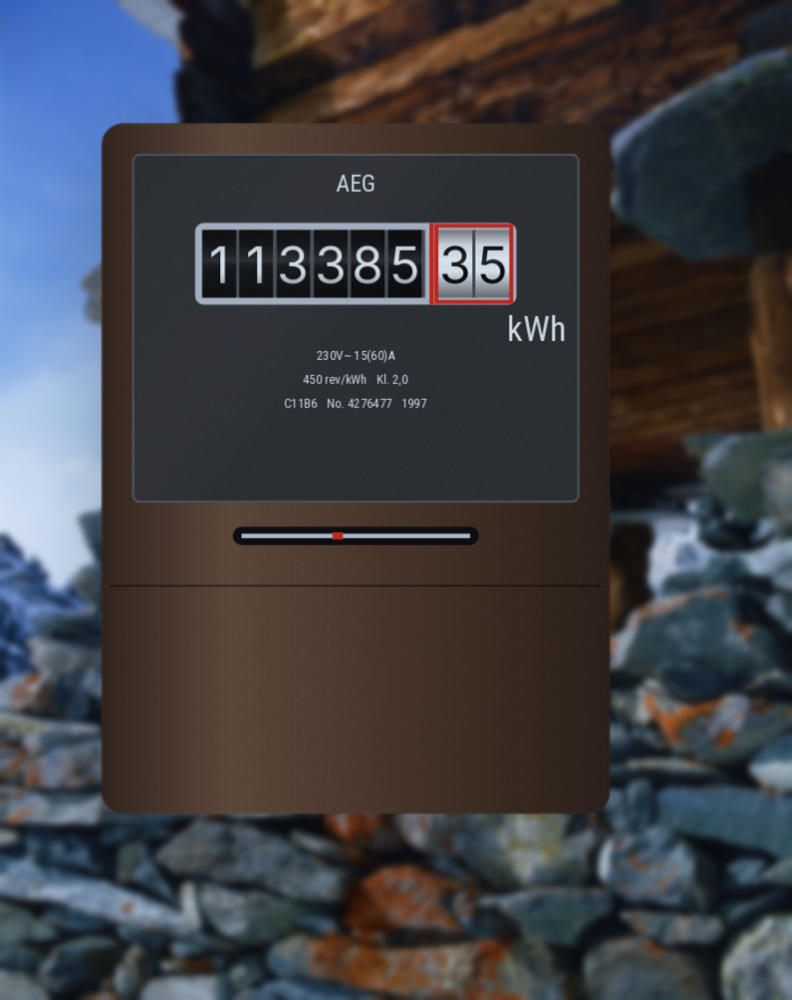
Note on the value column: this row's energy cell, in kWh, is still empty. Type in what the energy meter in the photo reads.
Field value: 113385.35 kWh
